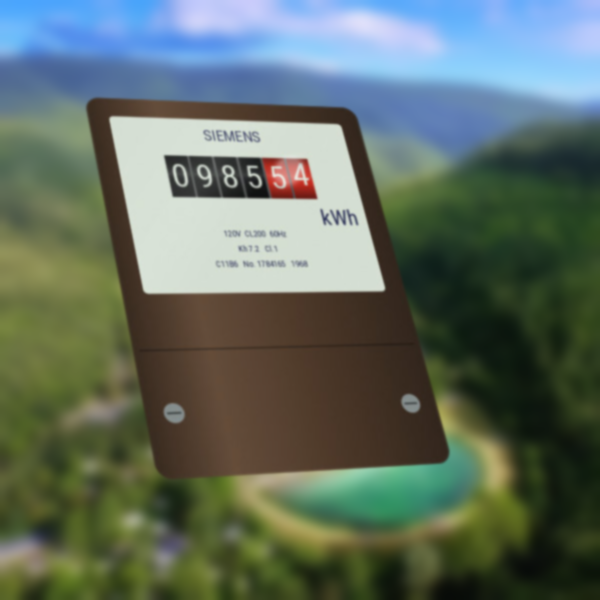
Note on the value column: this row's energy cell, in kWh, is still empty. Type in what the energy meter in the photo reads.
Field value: 985.54 kWh
